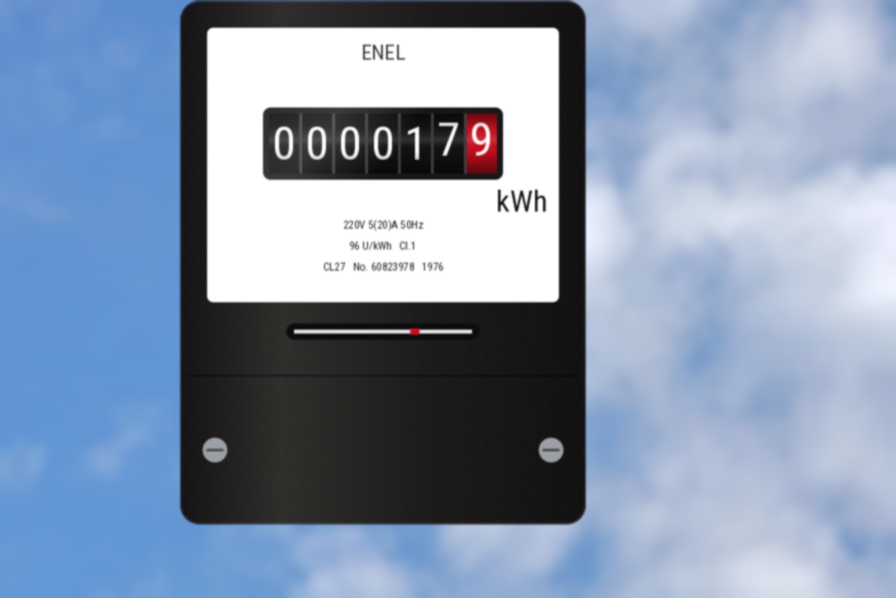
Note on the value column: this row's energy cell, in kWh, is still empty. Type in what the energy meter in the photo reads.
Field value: 17.9 kWh
